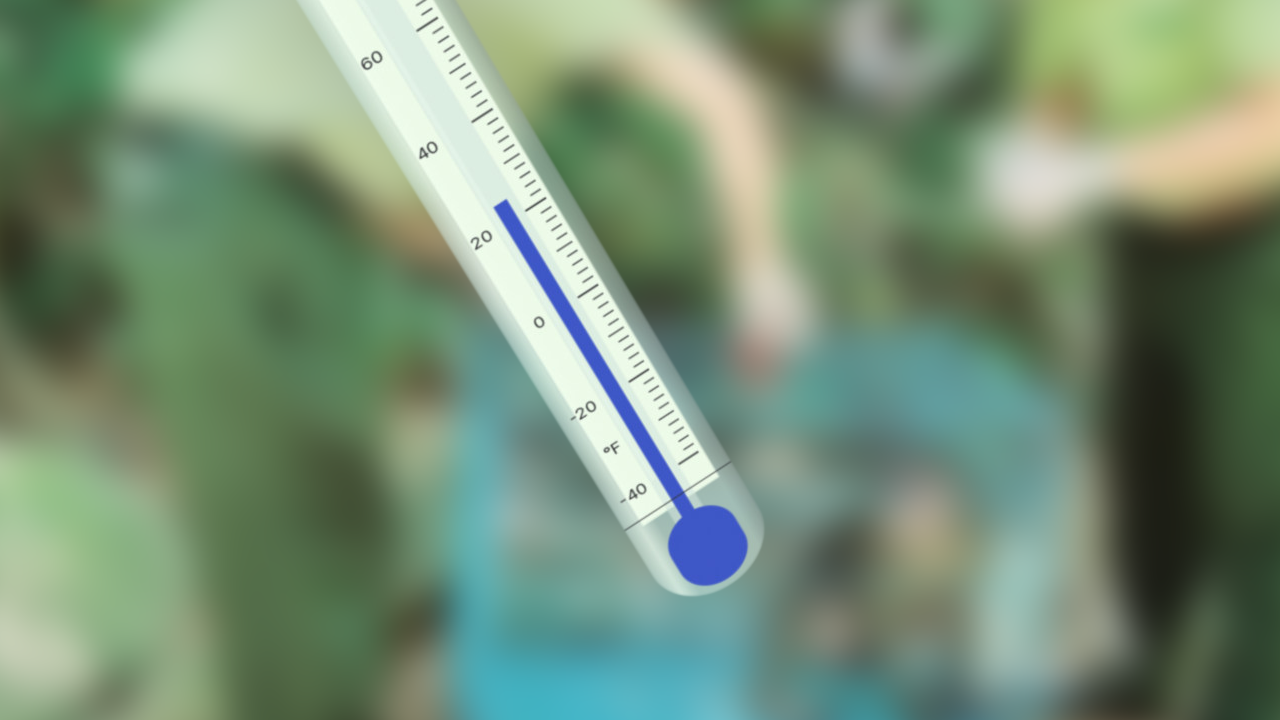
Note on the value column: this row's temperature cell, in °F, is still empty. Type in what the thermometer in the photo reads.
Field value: 24 °F
